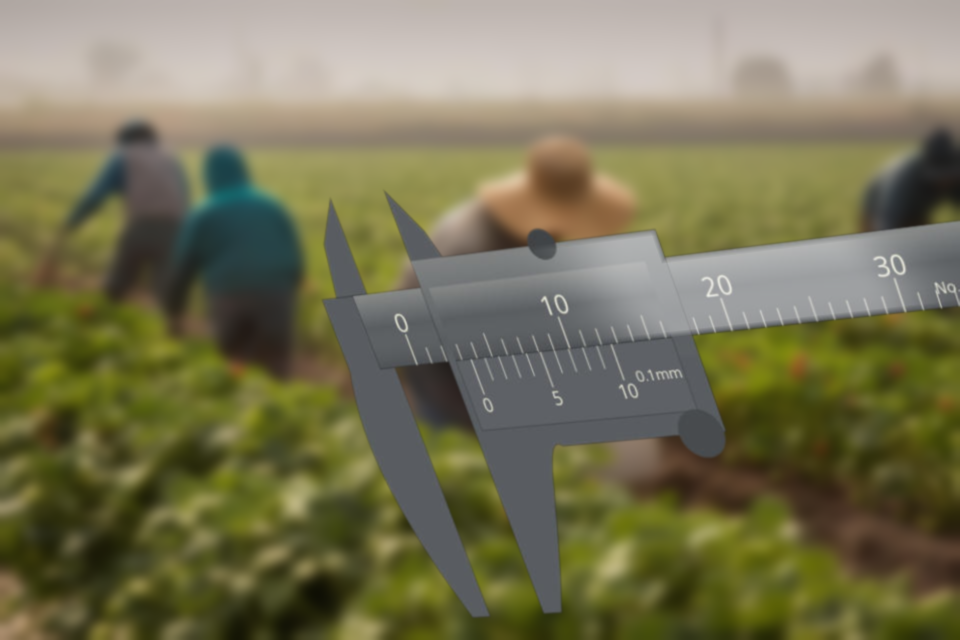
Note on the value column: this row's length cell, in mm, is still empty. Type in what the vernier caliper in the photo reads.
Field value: 3.6 mm
